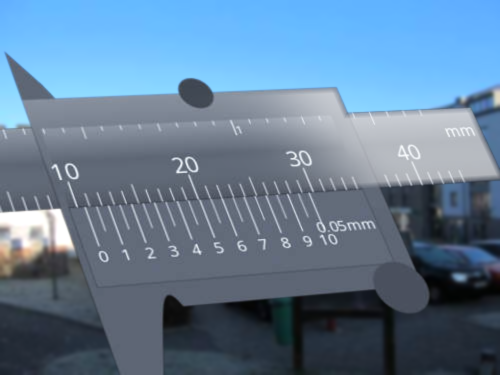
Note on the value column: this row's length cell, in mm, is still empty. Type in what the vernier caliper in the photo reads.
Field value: 10.6 mm
